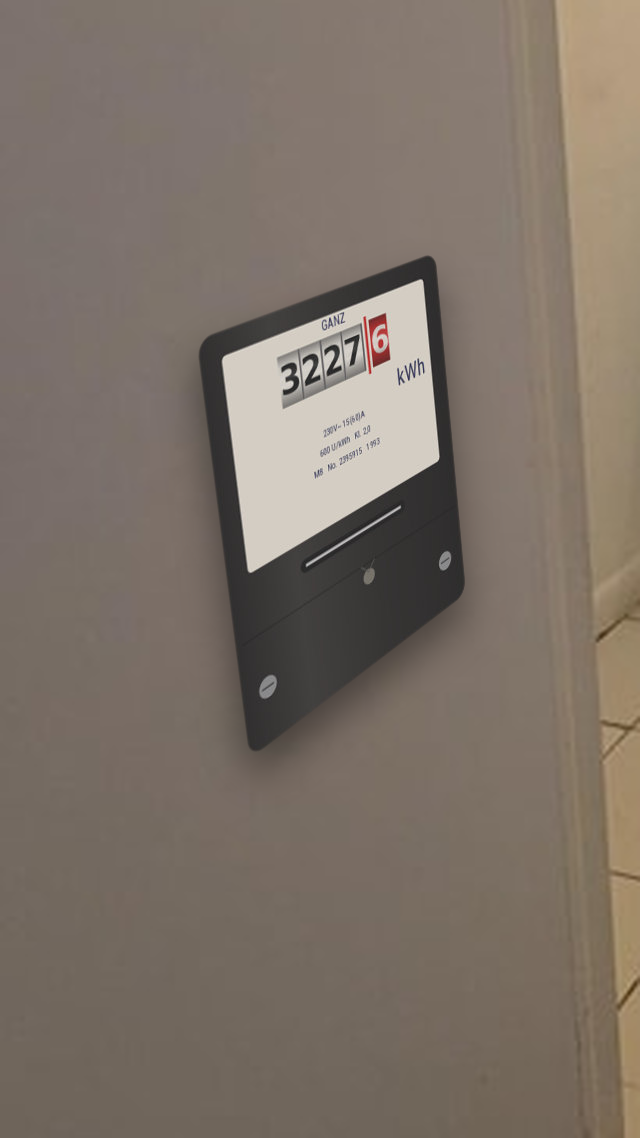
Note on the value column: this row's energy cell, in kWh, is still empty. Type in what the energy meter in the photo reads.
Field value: 3227.6 kWh
